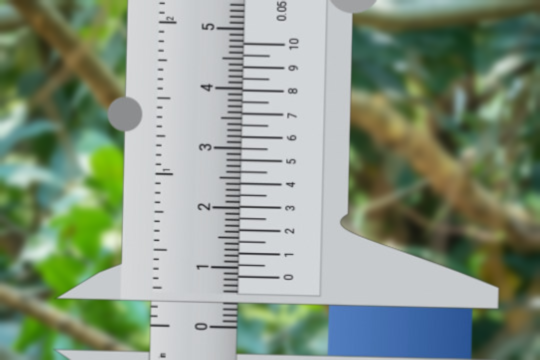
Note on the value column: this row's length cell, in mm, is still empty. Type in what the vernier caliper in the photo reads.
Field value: 8.5 mm
